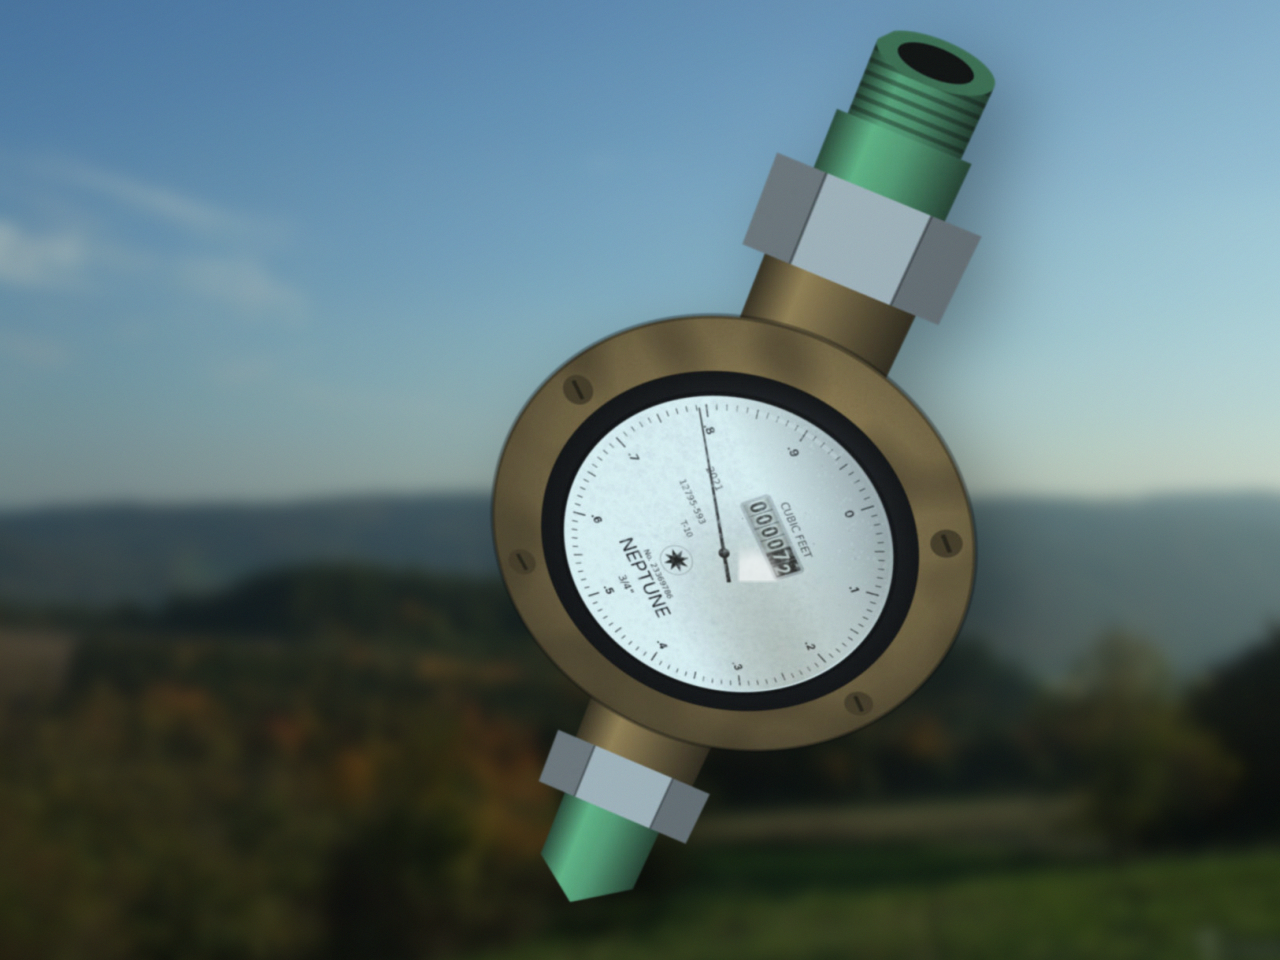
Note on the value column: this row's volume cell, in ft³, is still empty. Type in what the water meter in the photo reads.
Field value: 71.79 ft³
